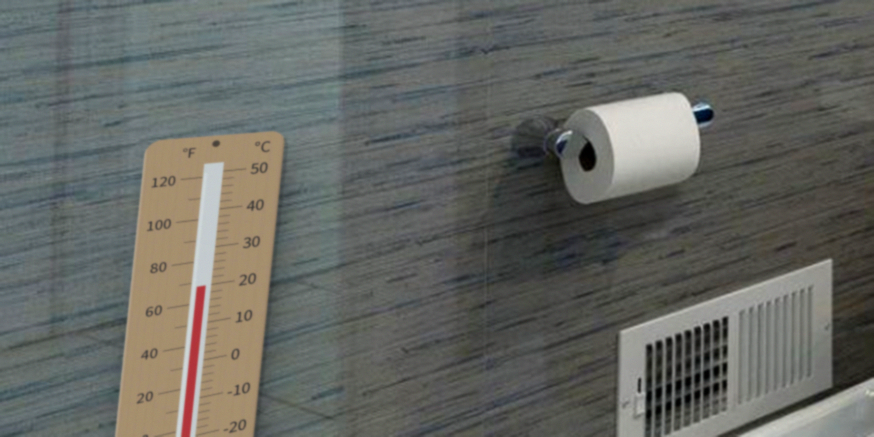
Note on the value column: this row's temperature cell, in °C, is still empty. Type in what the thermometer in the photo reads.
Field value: 20 °C
